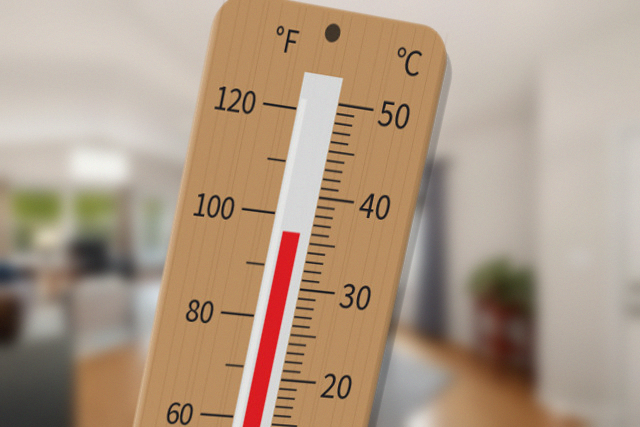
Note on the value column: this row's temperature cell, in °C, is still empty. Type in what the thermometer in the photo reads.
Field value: 36 °C
